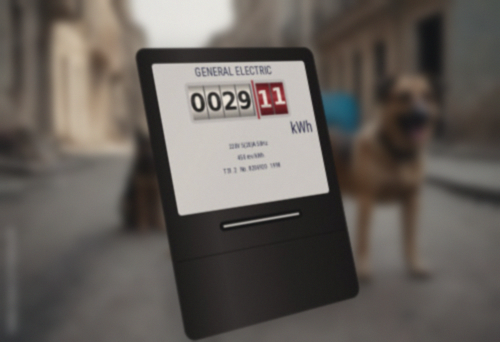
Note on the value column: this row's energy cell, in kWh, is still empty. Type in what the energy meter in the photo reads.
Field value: 29.11 kWh
